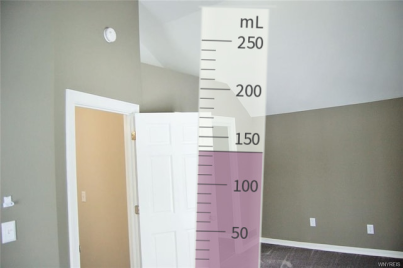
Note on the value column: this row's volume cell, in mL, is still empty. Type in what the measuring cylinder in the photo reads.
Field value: 135 mL
